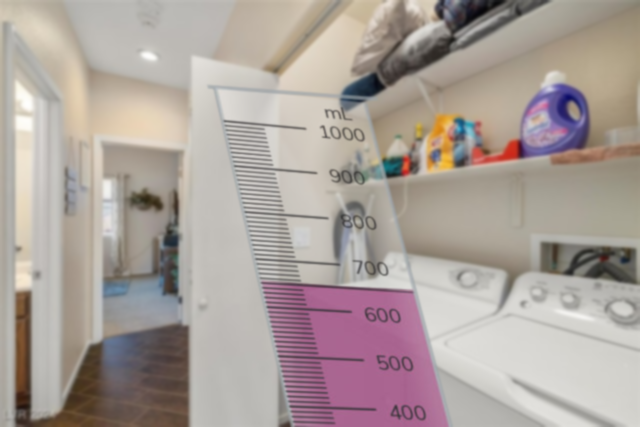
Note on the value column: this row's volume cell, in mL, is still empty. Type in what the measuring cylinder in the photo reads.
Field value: 650 mL
